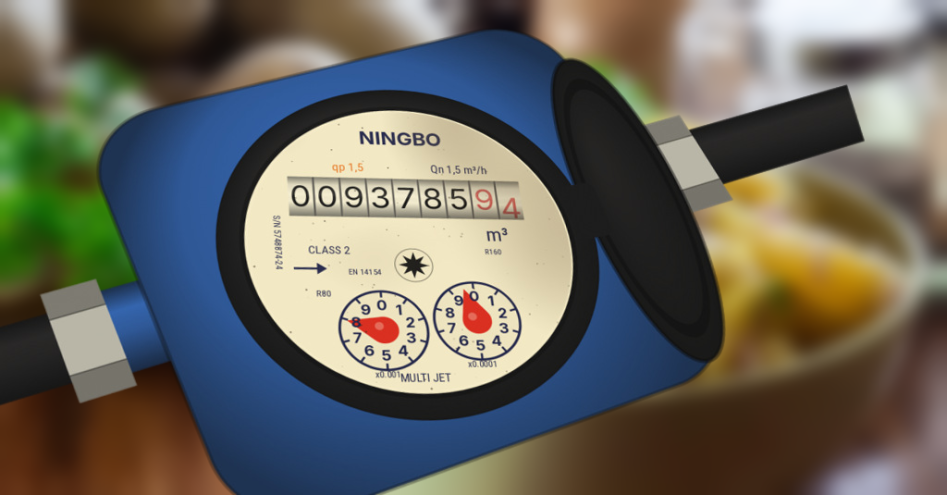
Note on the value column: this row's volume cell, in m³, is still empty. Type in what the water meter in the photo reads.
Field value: 93785.9379 m³
